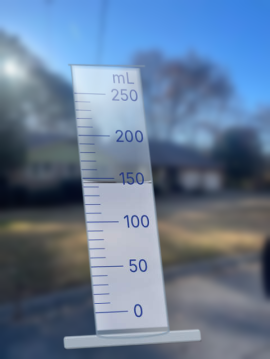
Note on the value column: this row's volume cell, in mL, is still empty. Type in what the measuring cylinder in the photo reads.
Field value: 145 mL
